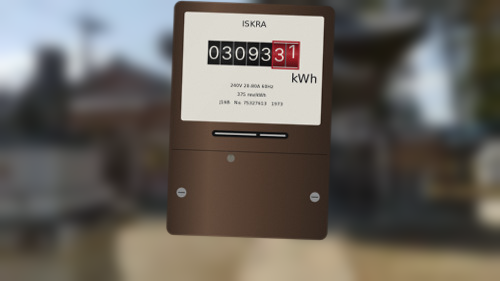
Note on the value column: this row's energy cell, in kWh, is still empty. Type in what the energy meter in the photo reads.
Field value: 3093.31 kWh
